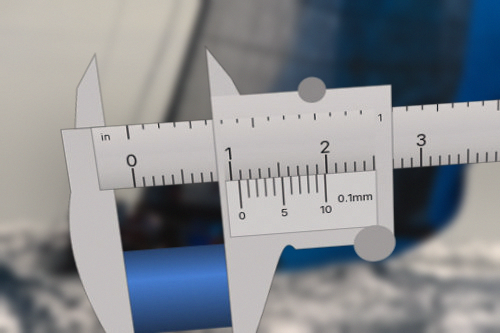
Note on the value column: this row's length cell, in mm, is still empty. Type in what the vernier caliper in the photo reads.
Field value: 10.8 mm
